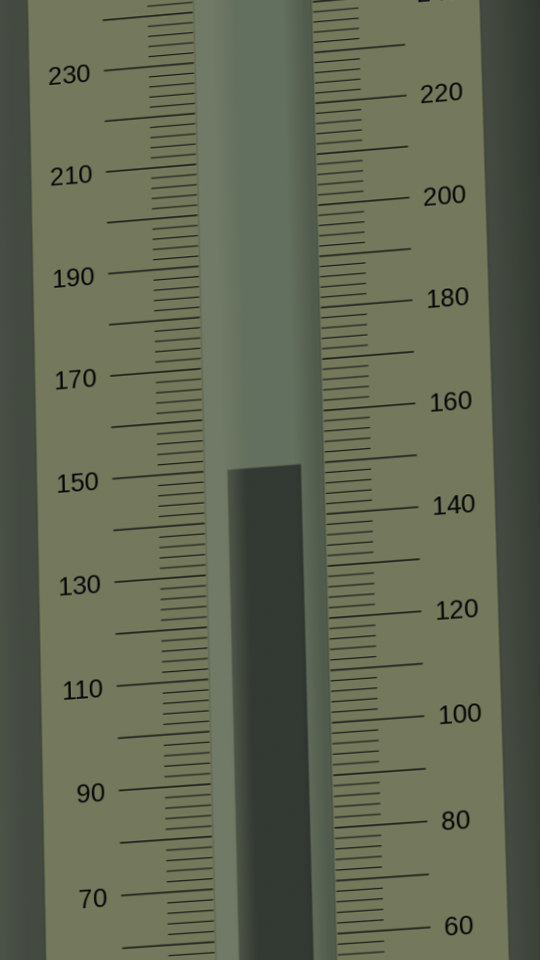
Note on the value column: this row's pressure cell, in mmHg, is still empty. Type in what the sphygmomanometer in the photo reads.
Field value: 150 mmHg
